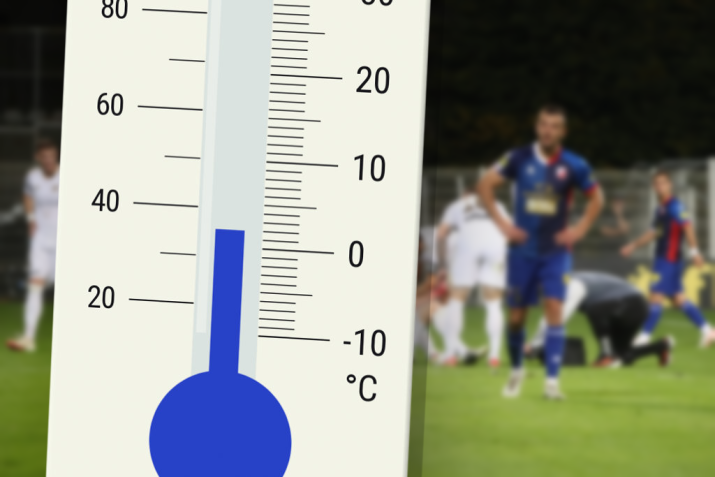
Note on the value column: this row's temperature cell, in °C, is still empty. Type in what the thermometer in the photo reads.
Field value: 2 °C
